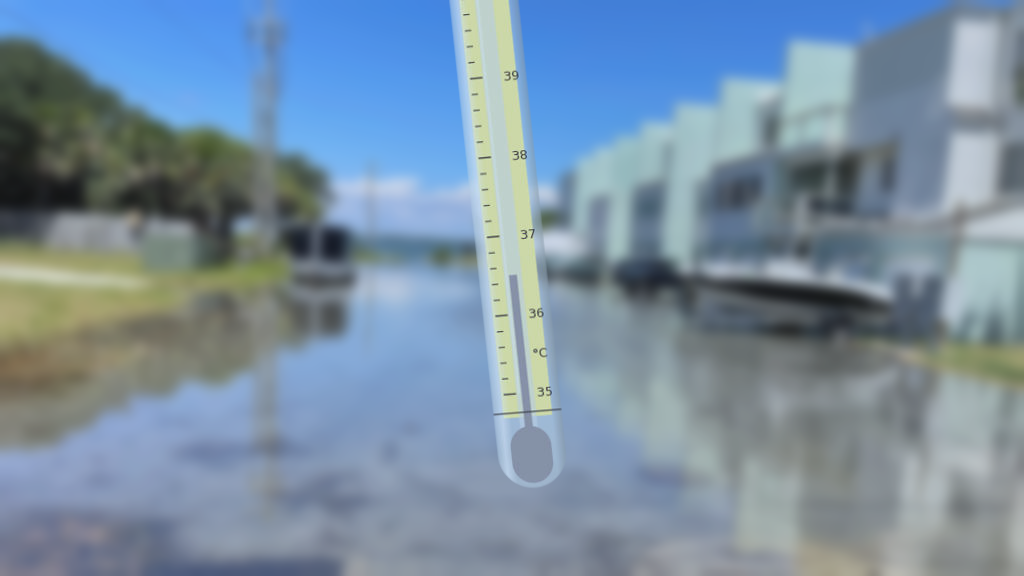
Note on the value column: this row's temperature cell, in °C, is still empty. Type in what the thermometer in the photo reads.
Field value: 36.5 °C
